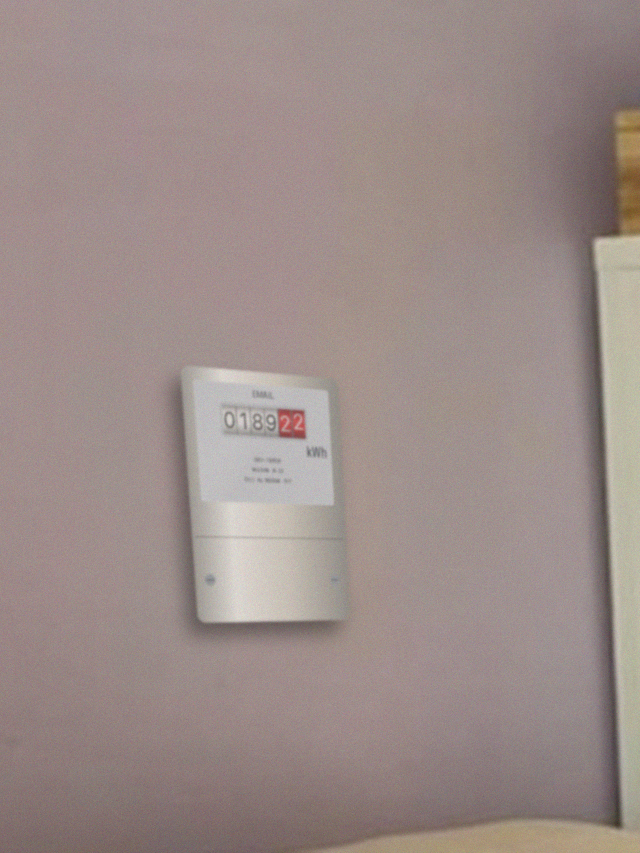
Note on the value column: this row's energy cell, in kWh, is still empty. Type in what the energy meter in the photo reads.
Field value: 189.22 kWh
